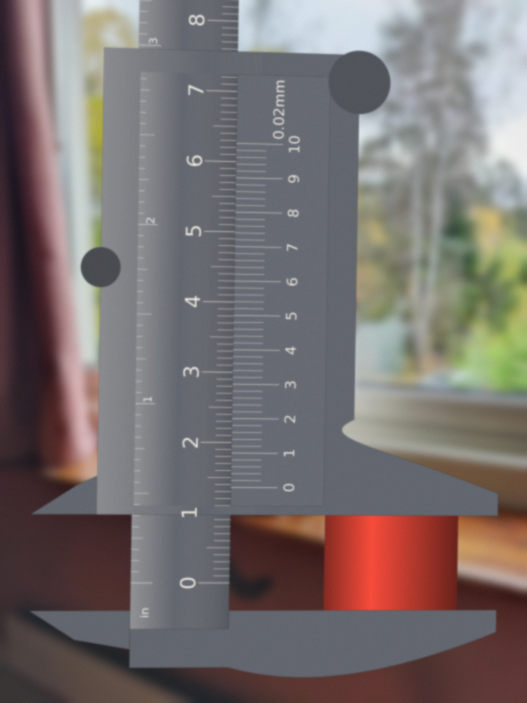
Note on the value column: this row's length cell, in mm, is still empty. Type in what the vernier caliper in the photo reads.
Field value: 13.6 mm
